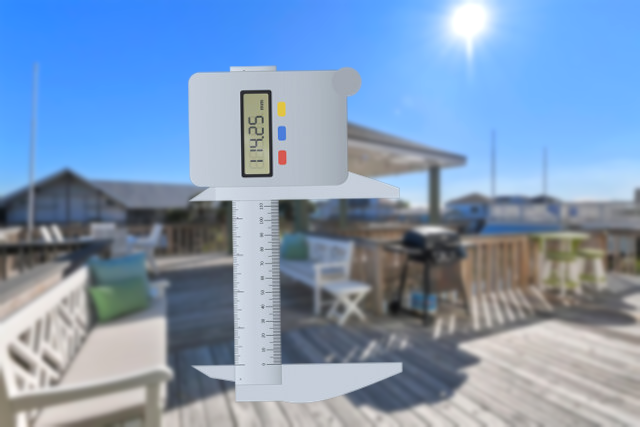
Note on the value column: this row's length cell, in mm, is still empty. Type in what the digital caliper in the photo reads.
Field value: 114.25 mm
